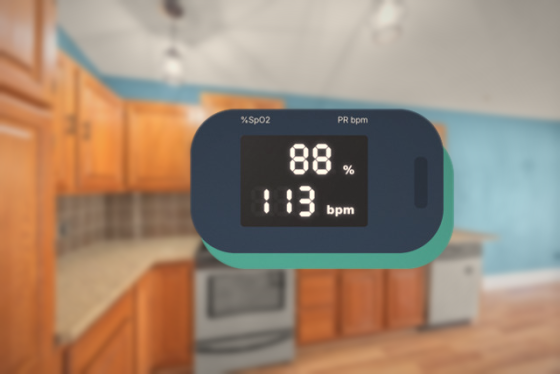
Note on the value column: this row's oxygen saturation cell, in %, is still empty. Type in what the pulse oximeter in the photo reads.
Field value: 88 %
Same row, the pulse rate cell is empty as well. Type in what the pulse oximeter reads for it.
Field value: 113 bpm
